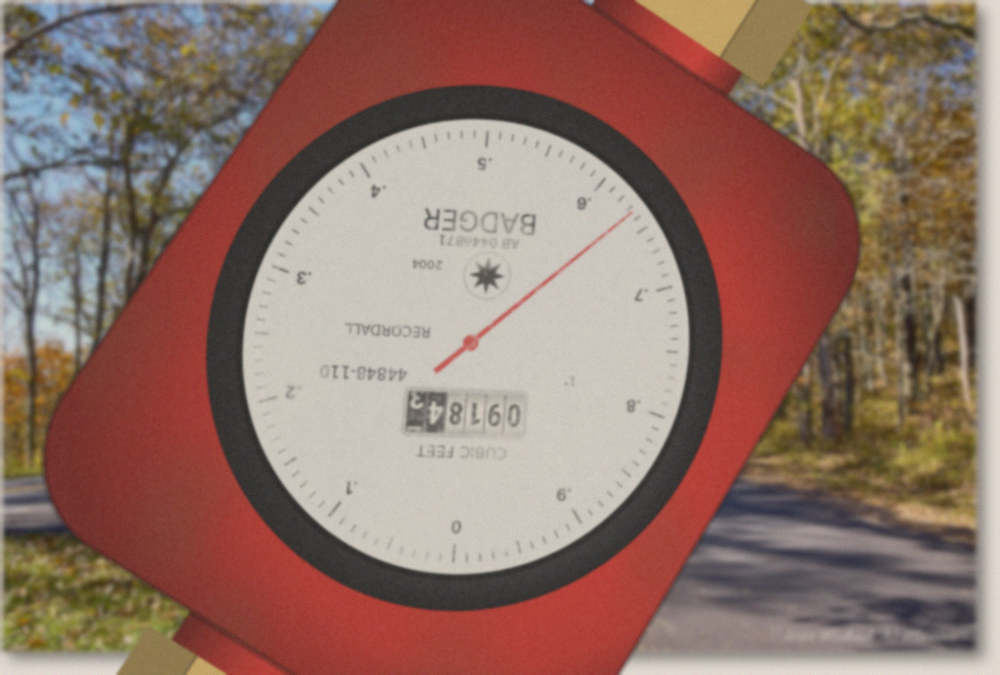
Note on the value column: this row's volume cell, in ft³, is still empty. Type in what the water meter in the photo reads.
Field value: 91842.63 ft³
